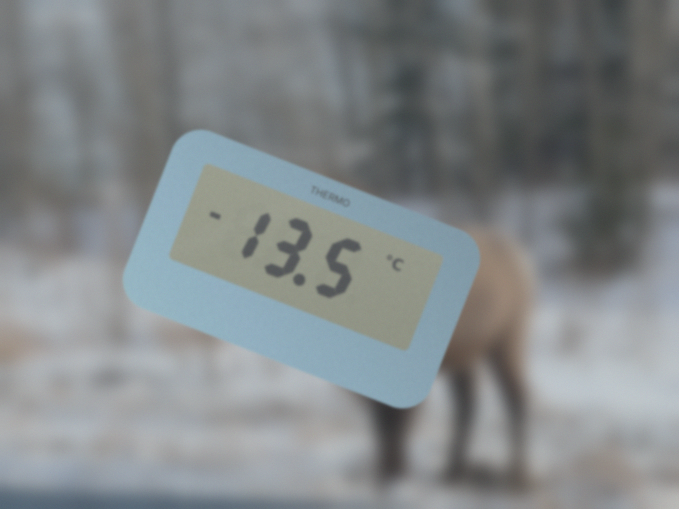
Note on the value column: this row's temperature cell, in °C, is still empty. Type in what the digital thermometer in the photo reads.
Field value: -13.5 °C
